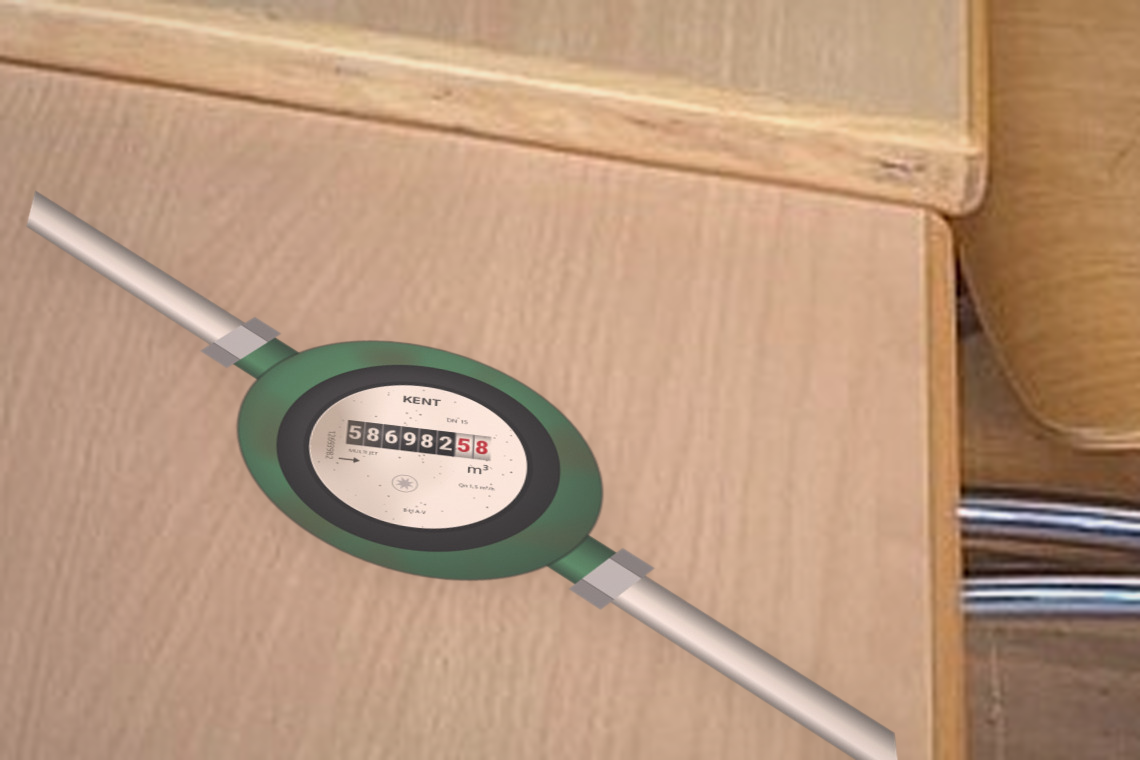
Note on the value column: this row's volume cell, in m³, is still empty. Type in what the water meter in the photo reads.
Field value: 586982.58 m³
